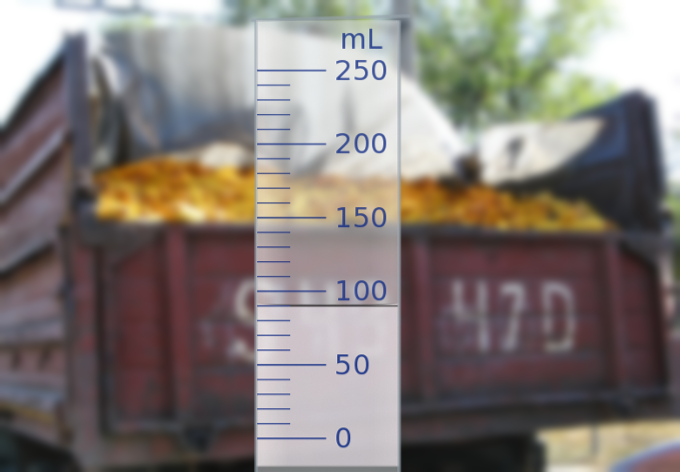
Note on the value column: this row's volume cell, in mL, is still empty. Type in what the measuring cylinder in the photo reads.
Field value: 90 mL
